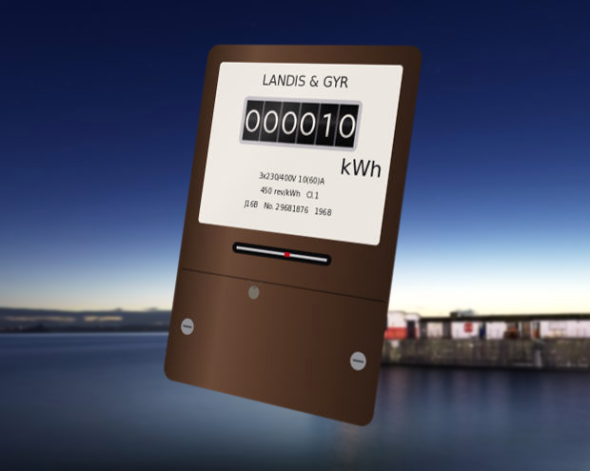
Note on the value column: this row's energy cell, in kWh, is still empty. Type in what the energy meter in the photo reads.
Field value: 10 kWh
